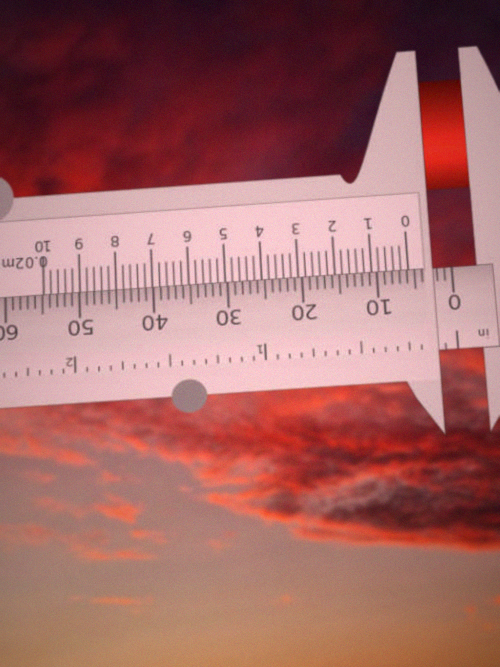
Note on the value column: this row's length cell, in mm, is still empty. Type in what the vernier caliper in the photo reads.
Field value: 5.8 mm
